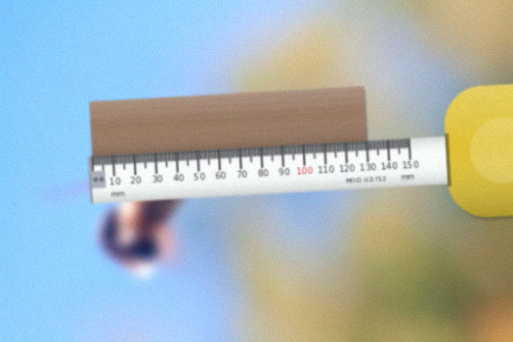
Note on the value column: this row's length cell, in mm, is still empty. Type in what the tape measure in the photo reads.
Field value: 130 mm
